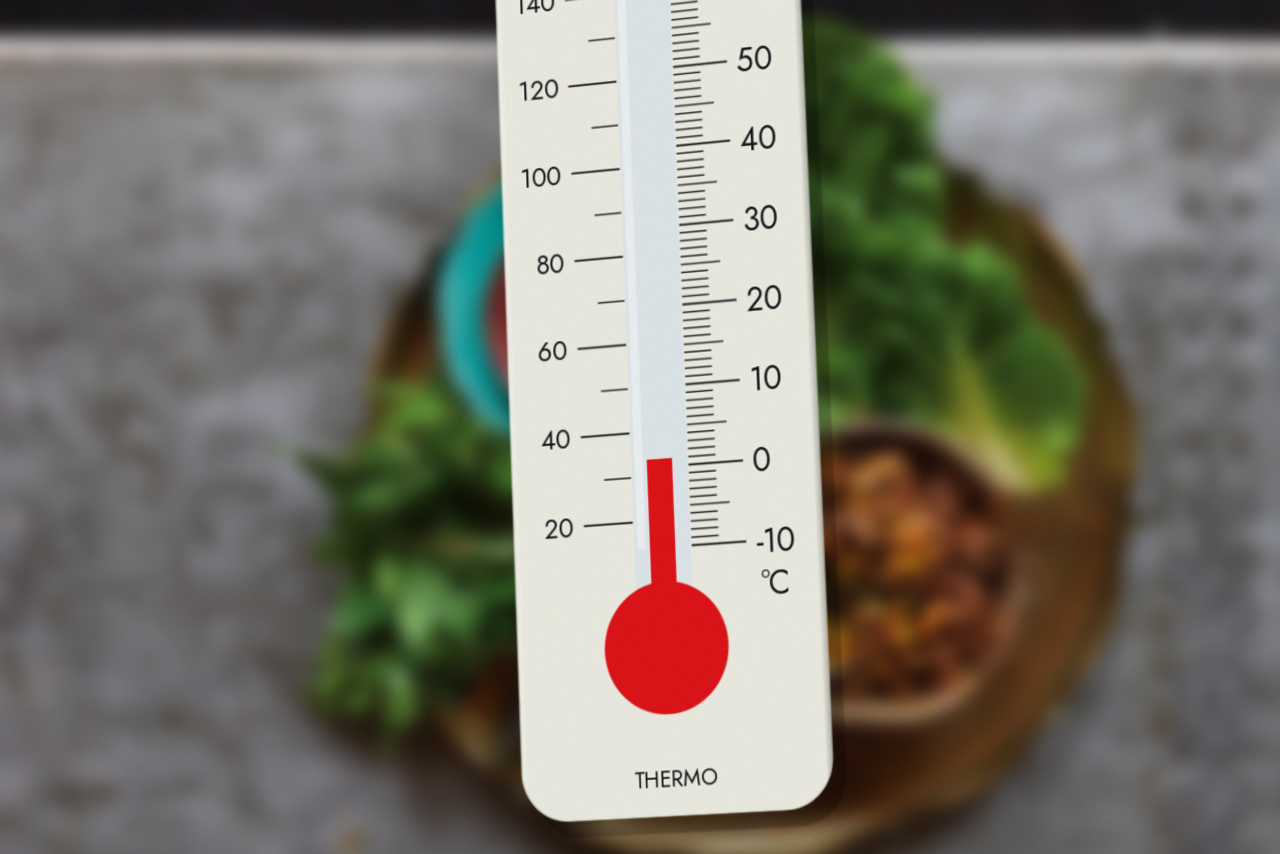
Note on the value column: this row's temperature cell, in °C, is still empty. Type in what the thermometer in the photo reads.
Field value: 1 °C
